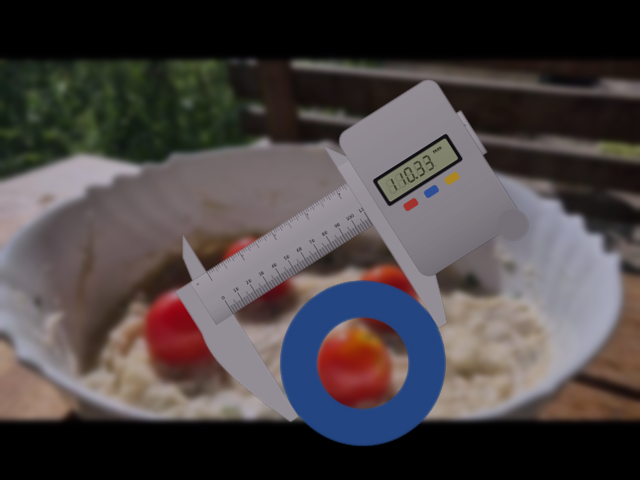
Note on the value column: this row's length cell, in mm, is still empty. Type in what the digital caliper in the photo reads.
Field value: 110.33 mm
